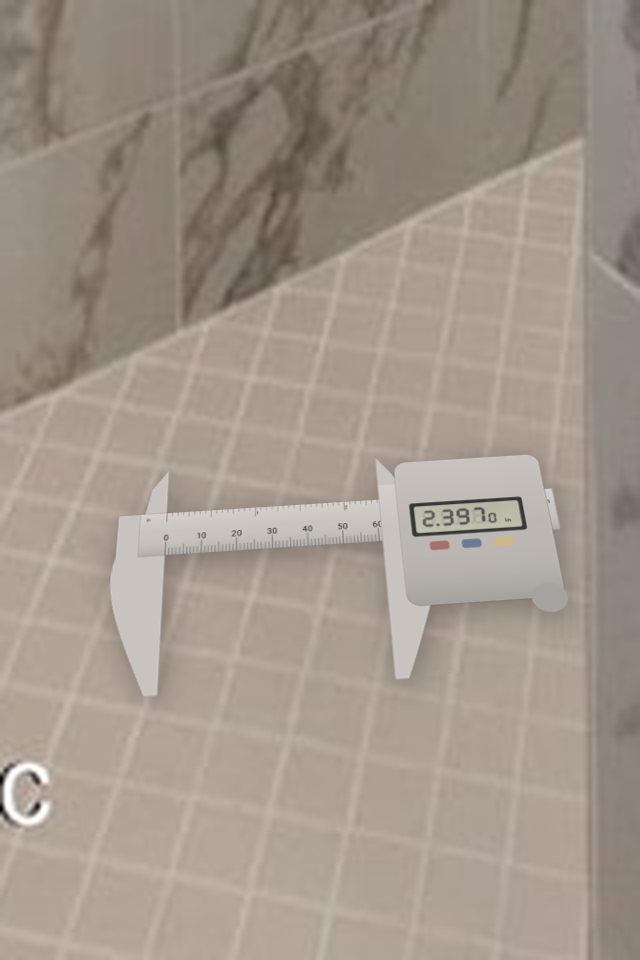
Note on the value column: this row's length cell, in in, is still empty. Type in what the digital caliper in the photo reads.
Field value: 2.3970 in
